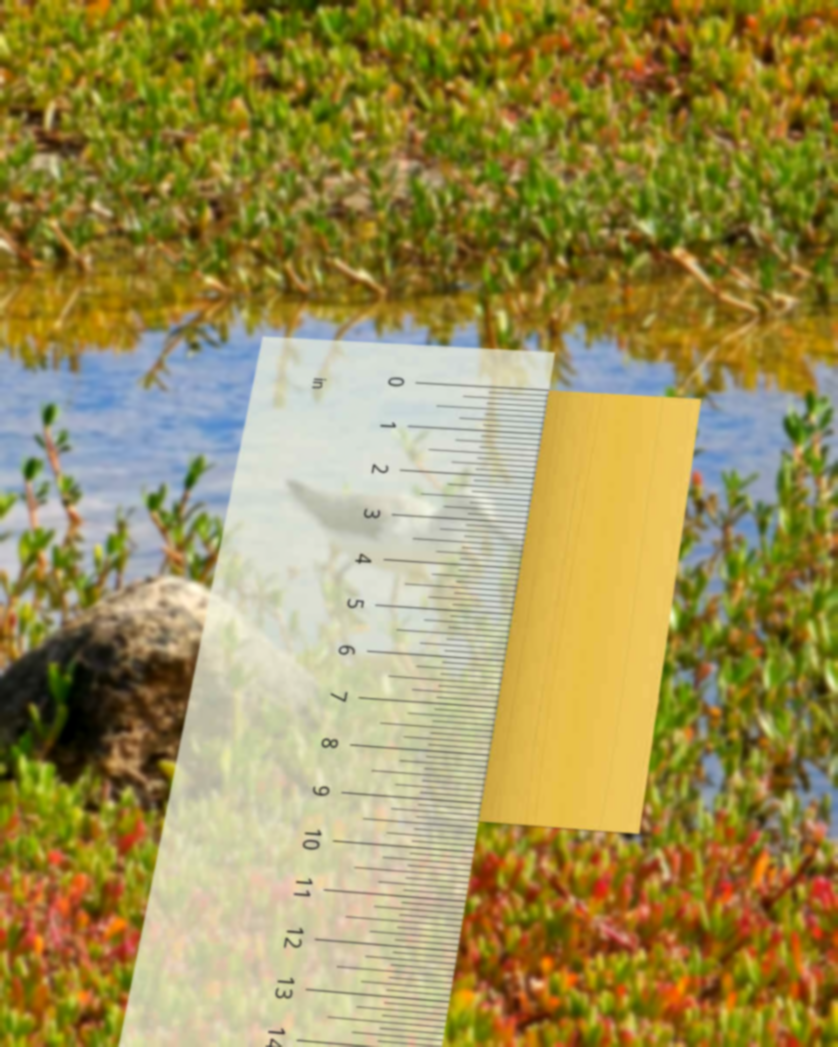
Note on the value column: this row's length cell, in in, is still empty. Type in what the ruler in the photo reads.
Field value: 9.375 in
